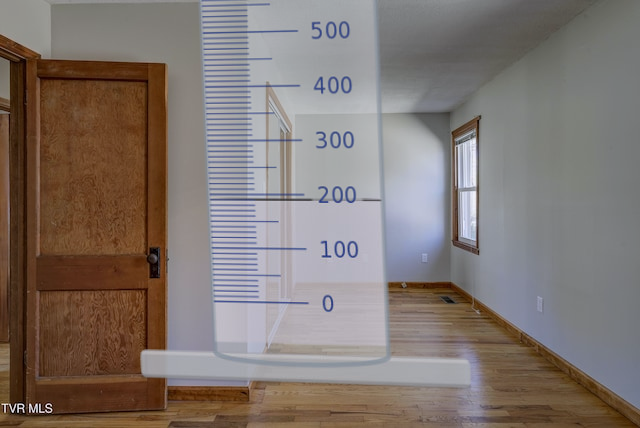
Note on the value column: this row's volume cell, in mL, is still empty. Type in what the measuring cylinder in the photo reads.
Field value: 190 mL
